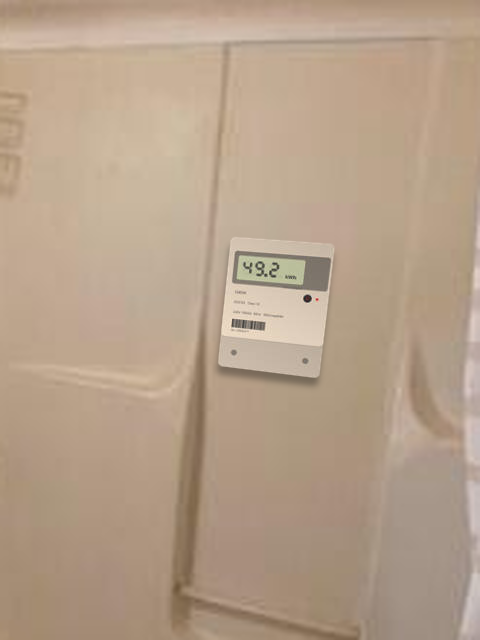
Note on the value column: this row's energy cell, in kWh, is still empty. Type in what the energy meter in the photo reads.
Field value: 49.2 kWh
